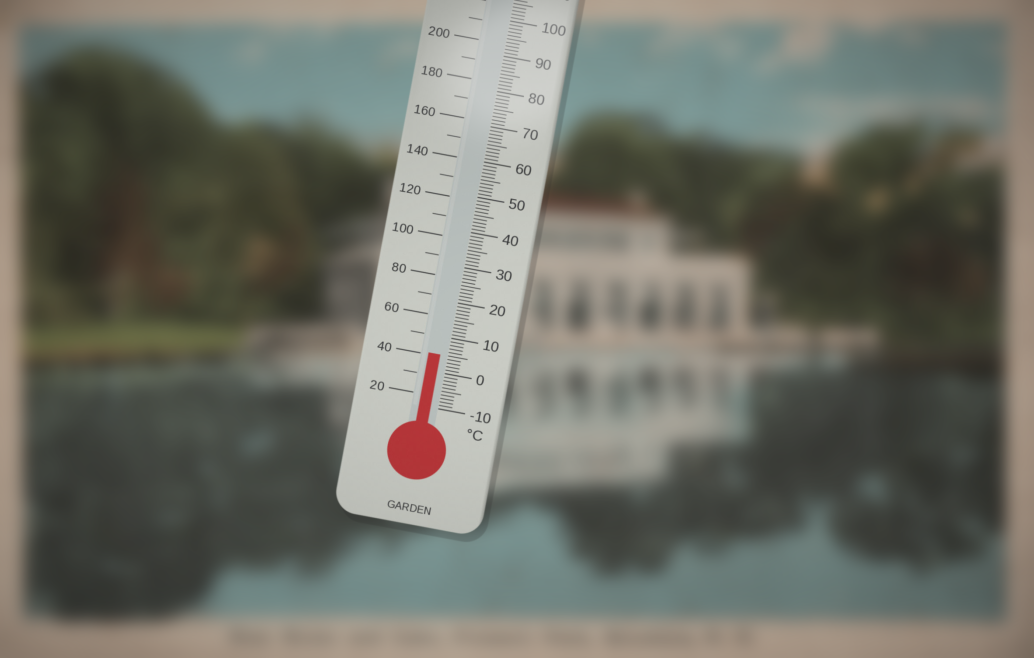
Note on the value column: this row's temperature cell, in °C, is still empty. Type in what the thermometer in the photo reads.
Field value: 5 °C
